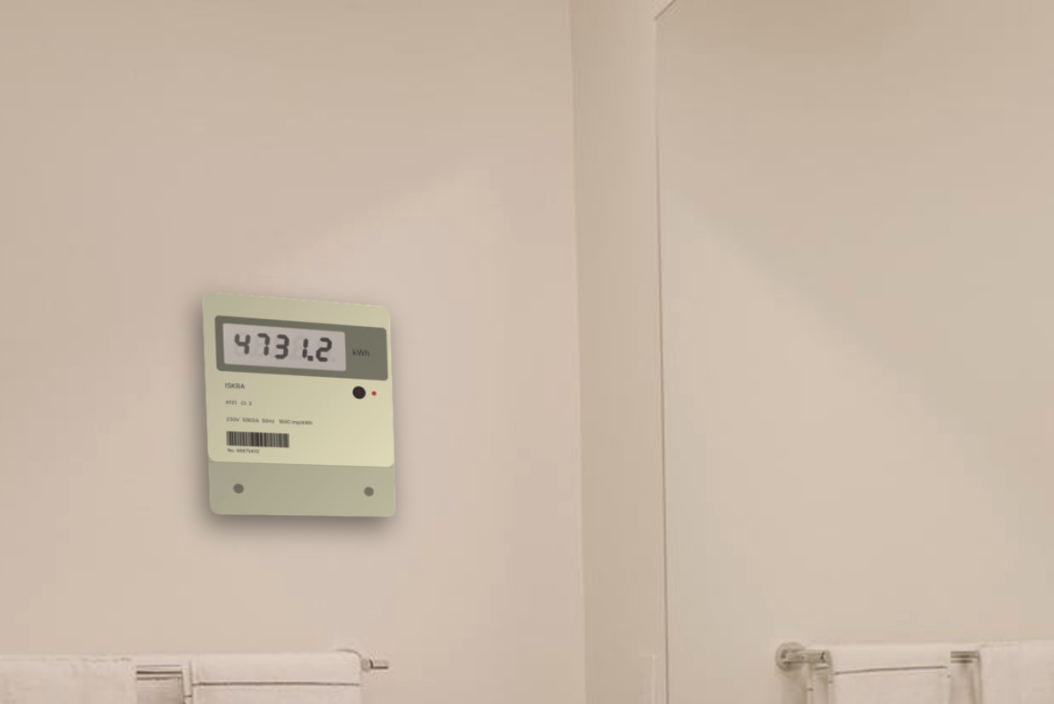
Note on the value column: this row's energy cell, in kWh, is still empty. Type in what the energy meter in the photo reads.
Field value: 4731.2 kWh
